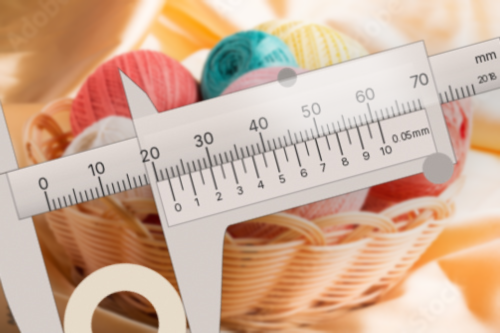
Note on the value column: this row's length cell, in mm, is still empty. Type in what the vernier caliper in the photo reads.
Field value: 22.0 mm
